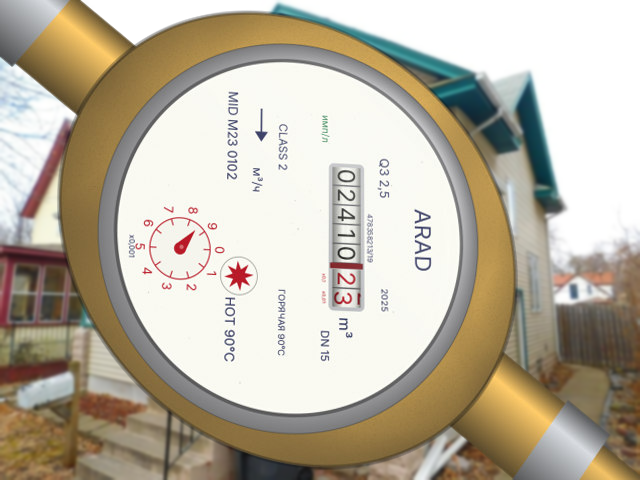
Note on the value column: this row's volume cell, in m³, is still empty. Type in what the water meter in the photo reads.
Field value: 2410.228 m³
